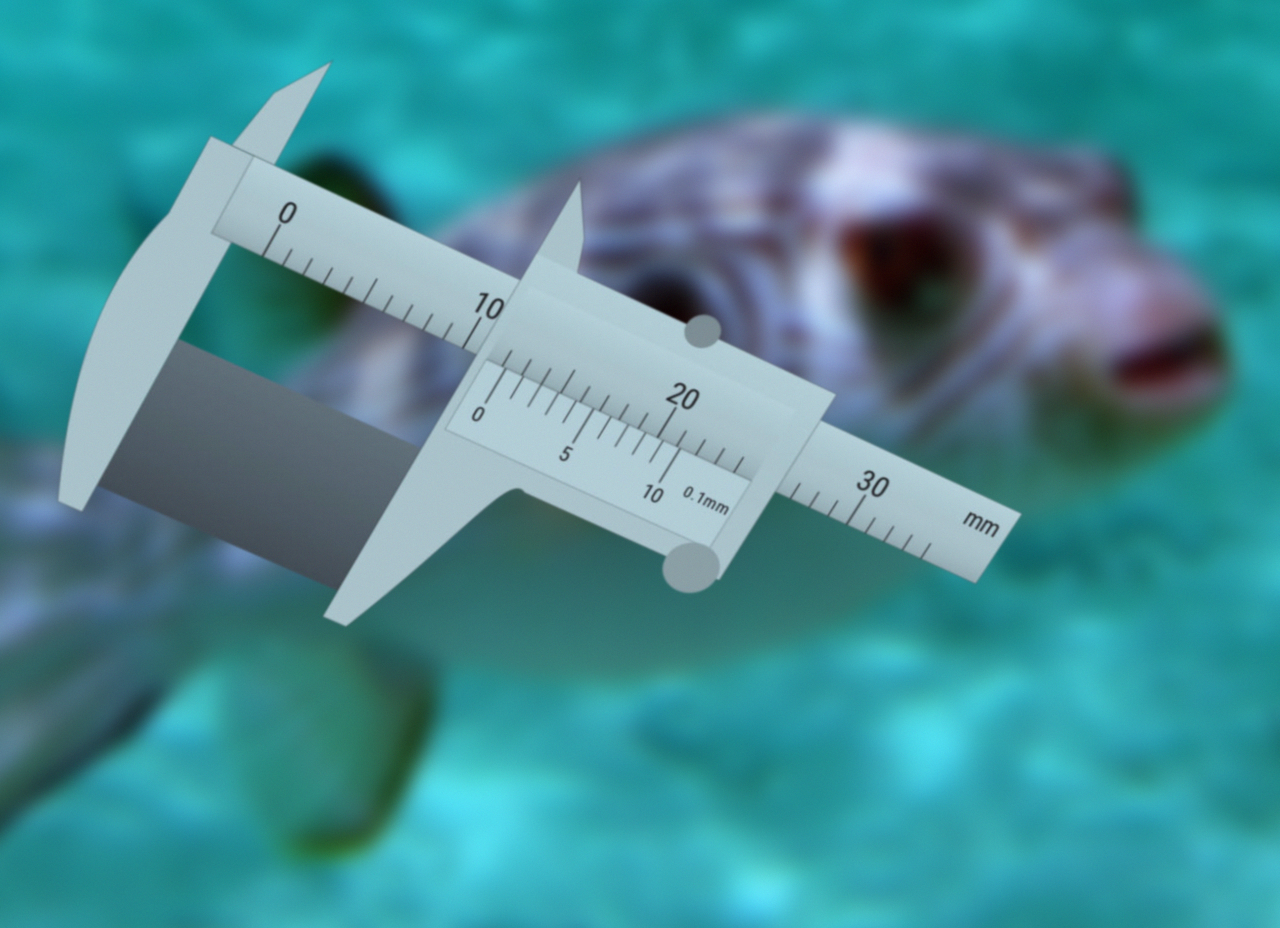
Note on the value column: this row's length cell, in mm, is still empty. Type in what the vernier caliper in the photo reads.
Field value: 12.2 mm
